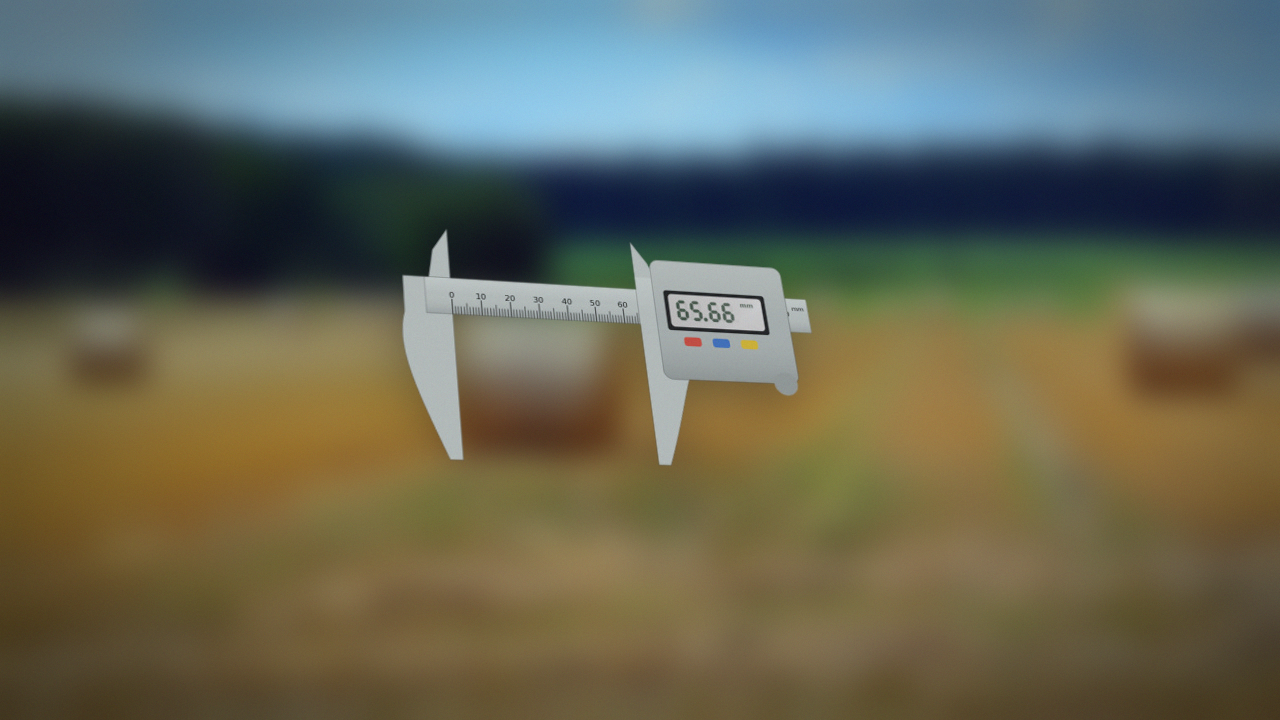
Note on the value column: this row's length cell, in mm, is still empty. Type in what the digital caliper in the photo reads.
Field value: 65.66 mm
